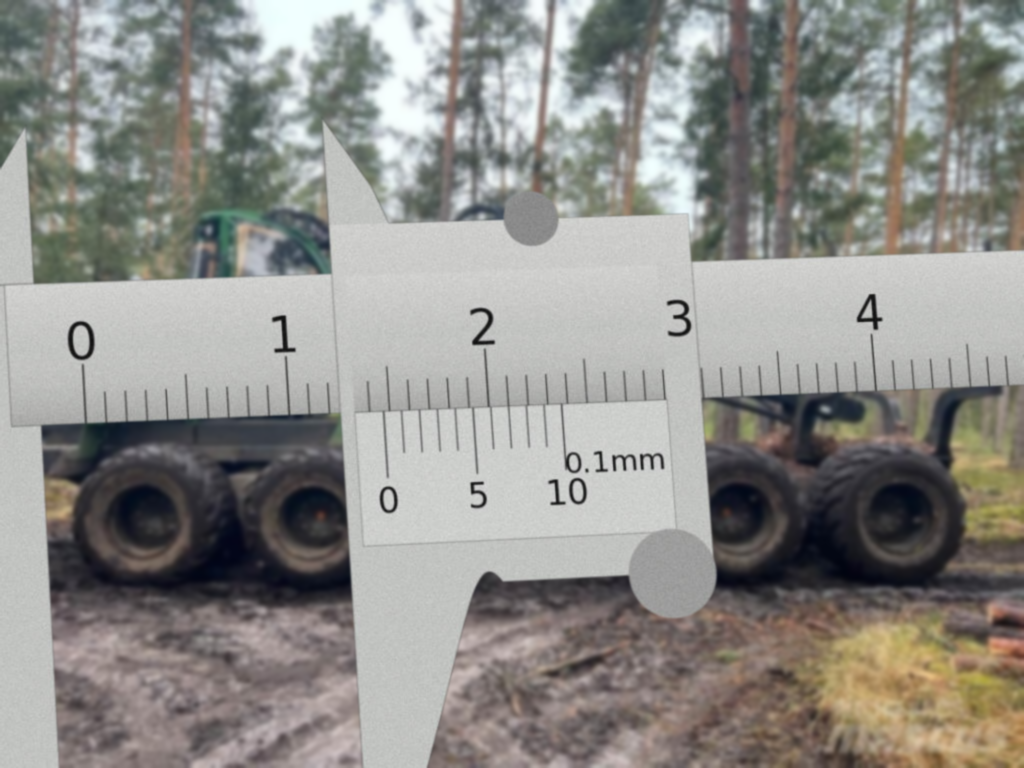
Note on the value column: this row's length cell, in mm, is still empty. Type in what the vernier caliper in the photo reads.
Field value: 14.7 mm
